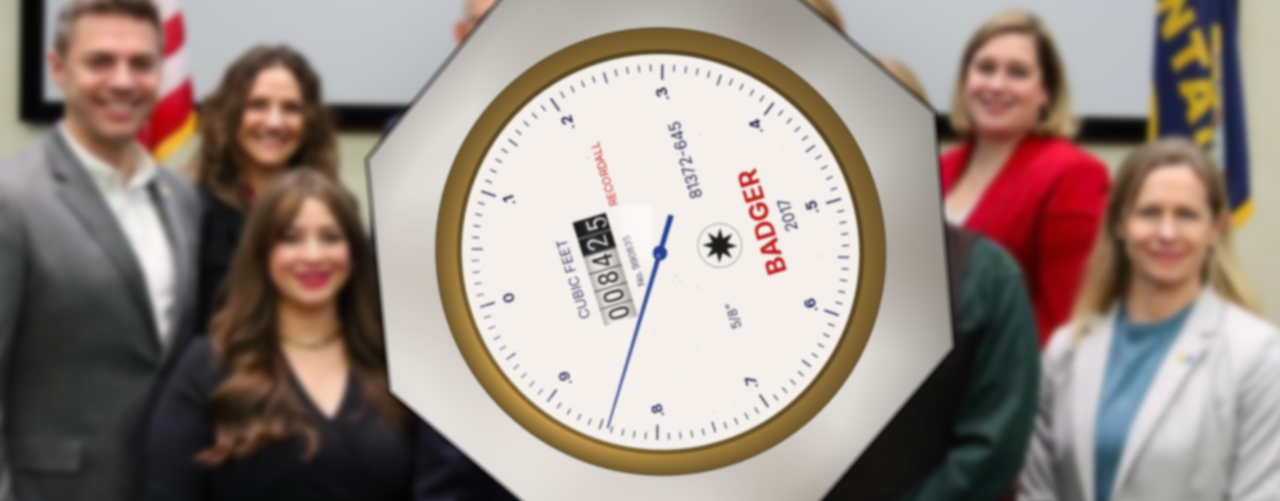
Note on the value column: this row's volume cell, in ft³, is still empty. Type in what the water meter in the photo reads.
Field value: 8424.84 ft³
